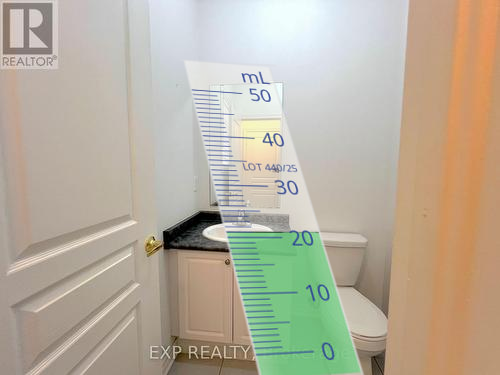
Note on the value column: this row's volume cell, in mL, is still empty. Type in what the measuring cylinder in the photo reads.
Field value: 21 mL
